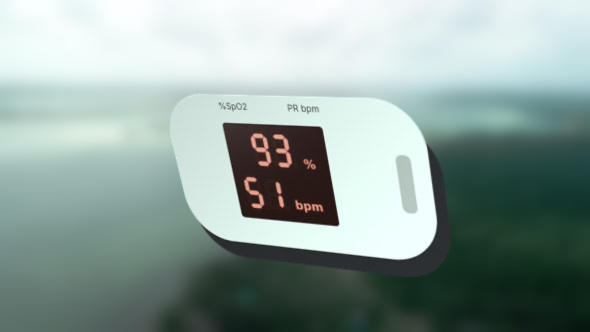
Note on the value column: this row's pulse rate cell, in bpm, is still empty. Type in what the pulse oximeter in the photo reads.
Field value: 51 bpm
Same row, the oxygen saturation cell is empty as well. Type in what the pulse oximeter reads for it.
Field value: 93 %
